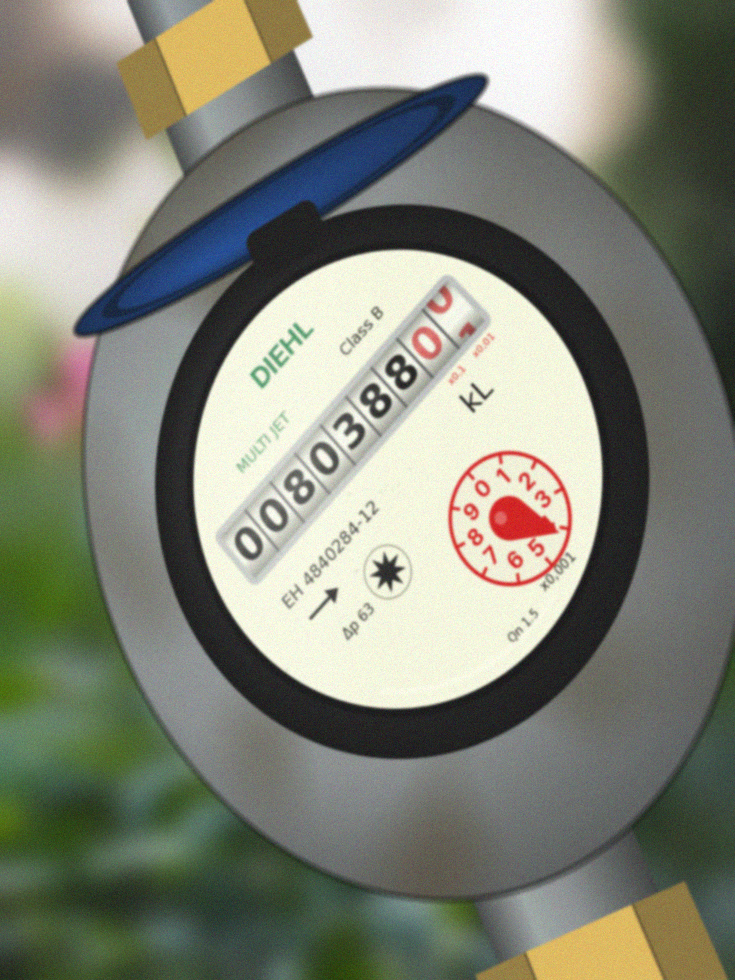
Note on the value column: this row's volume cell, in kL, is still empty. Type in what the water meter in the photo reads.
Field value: 80388.004 kL
